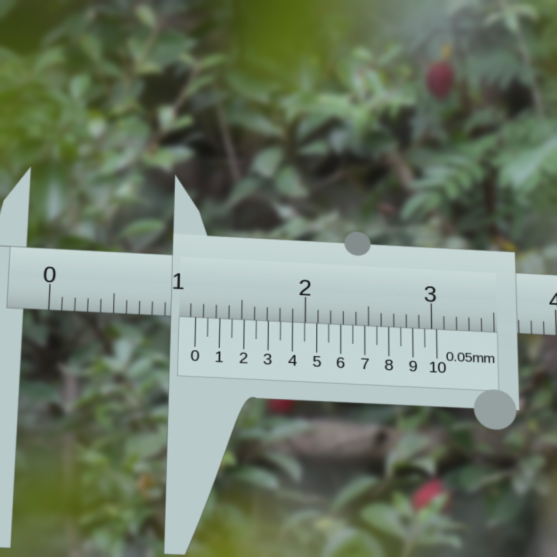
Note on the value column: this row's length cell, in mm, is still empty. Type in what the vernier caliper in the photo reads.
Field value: 11.4 mm
